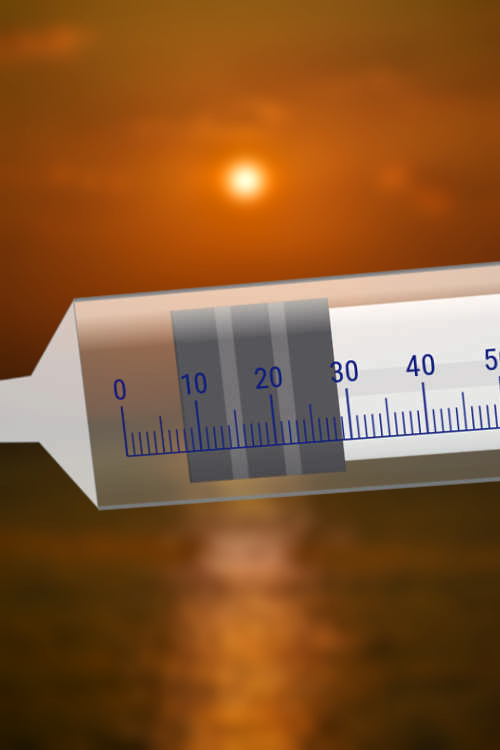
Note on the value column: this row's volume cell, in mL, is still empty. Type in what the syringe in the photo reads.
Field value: 8 mL
